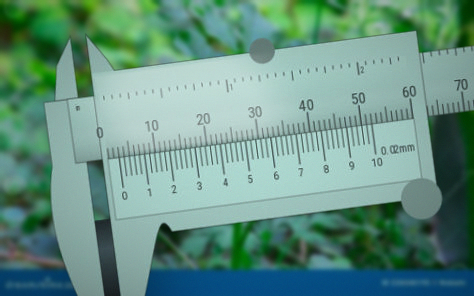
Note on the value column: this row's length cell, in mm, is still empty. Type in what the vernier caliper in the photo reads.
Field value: 3.0 mm
